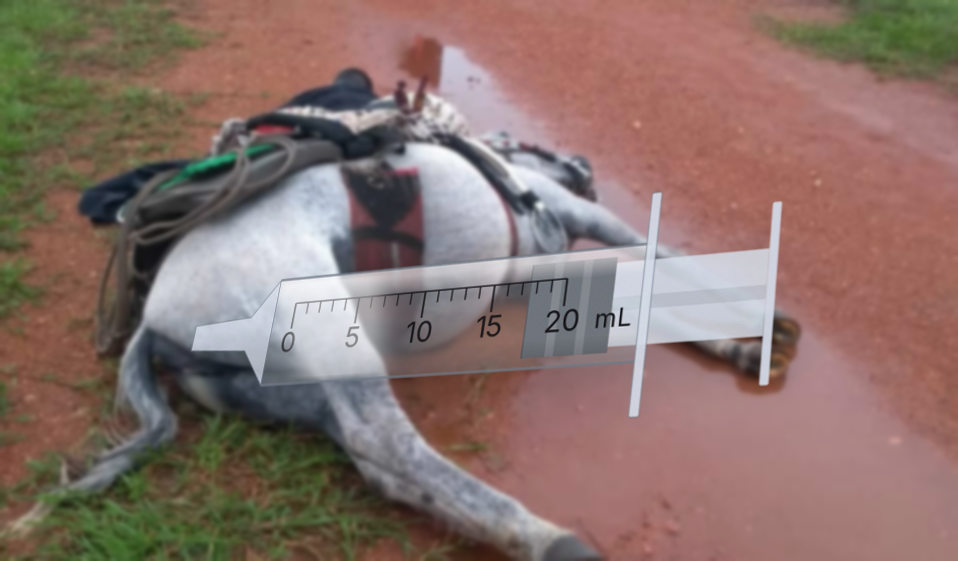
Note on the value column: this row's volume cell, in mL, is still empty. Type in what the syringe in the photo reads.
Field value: 17.5 mL
